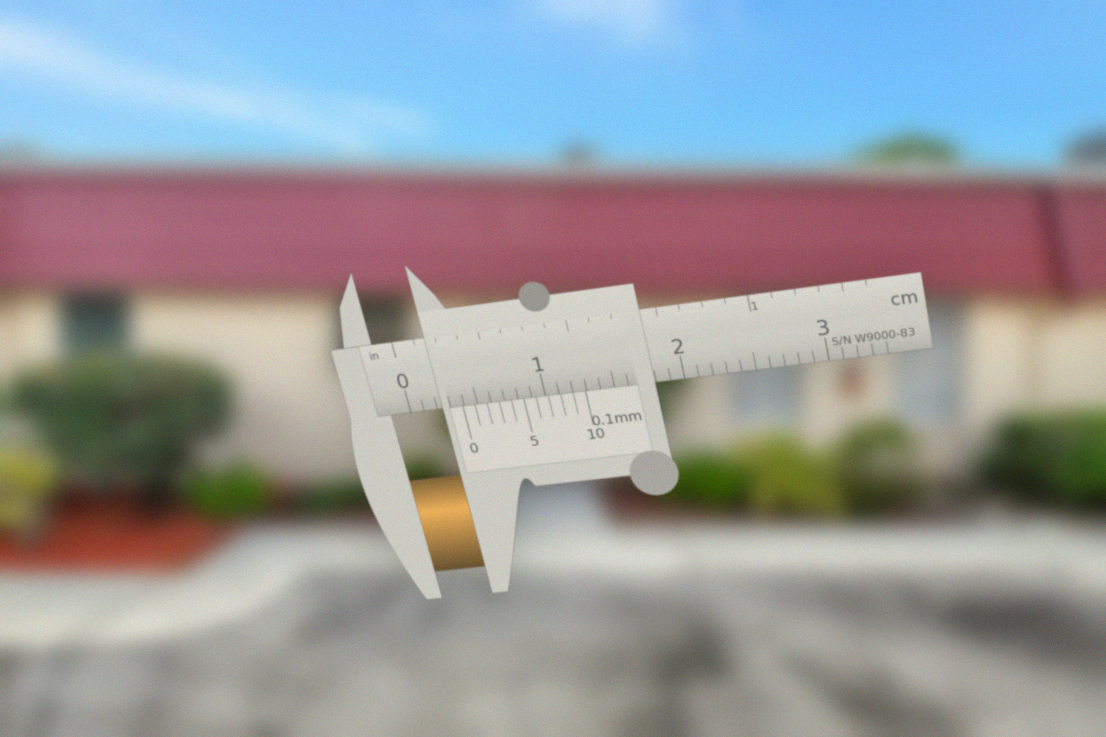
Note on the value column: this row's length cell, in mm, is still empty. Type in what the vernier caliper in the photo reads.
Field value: 3.9 mm
